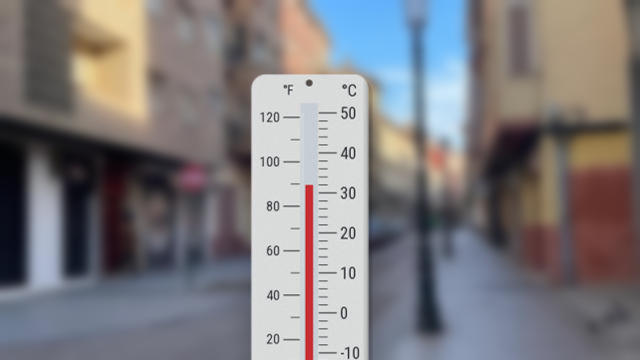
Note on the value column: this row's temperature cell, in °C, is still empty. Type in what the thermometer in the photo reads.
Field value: 32 °C
